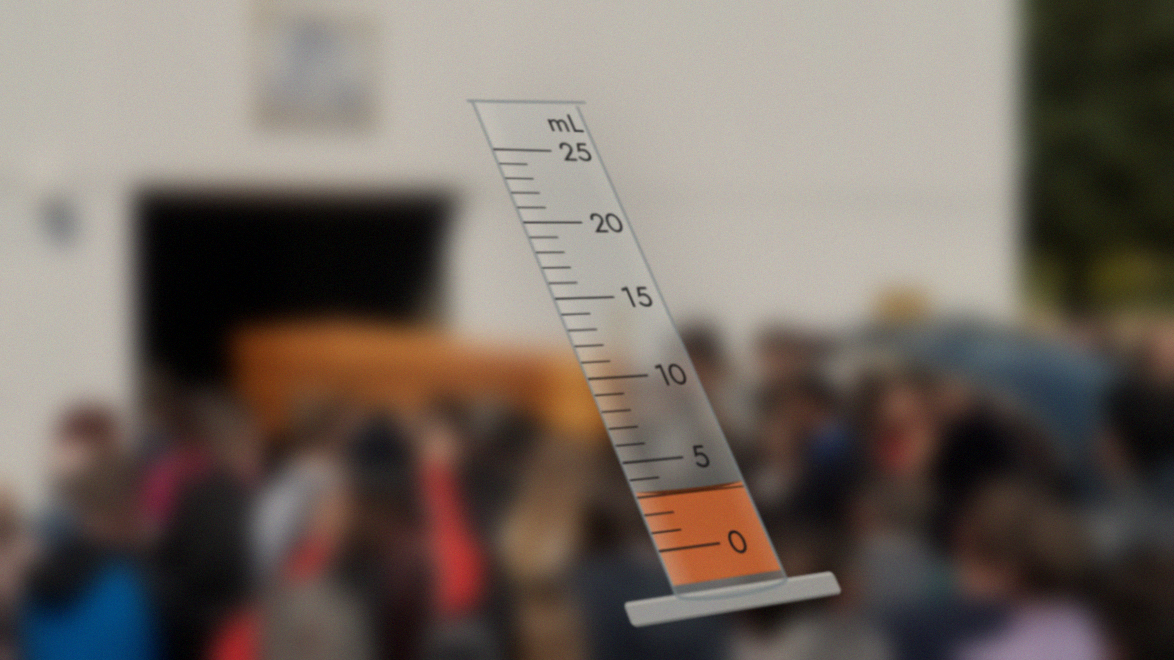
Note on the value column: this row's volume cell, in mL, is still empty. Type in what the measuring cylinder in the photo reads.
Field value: 3 mL
